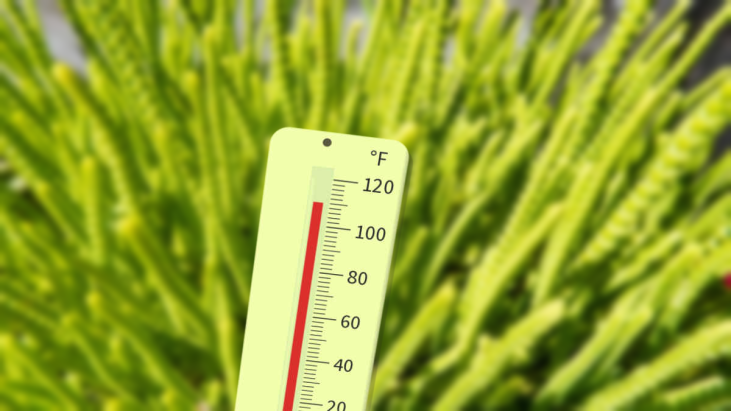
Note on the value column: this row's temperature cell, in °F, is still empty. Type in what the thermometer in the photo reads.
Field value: 110 °F
